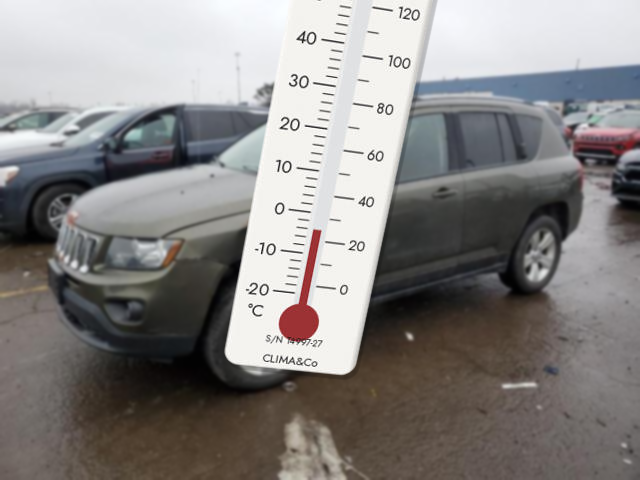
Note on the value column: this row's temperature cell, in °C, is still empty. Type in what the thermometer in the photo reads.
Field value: -4 °C
